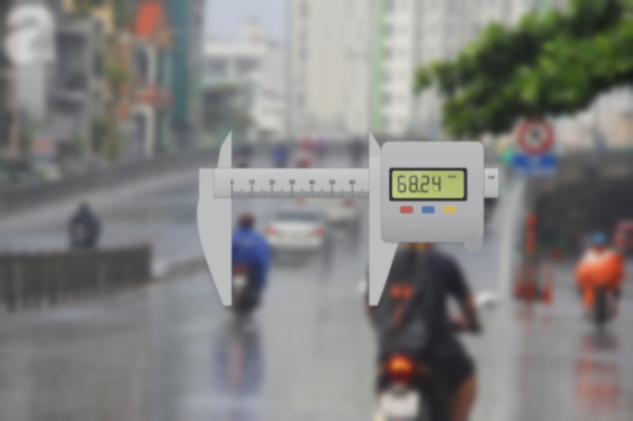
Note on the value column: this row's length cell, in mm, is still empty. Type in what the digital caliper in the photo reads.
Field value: 68.24 mm
